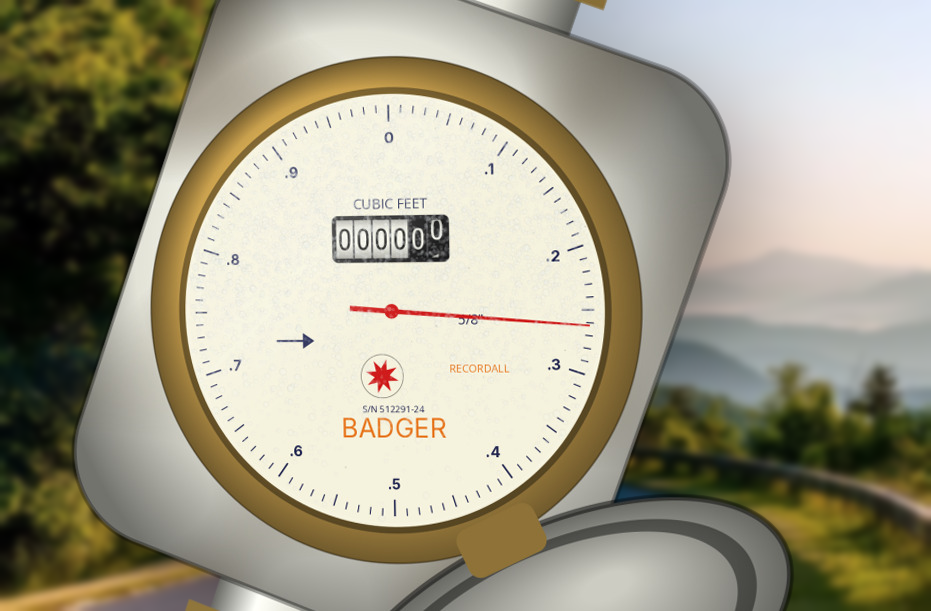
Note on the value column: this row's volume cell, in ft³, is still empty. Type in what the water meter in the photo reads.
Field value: 0.26 ft³
